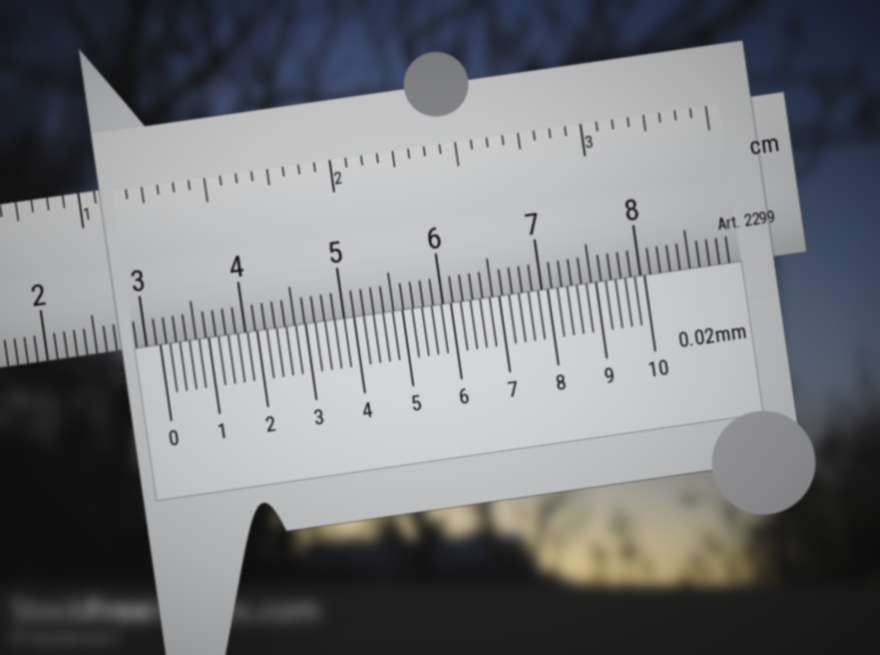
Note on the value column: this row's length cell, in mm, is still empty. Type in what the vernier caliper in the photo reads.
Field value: 31.4 mm
